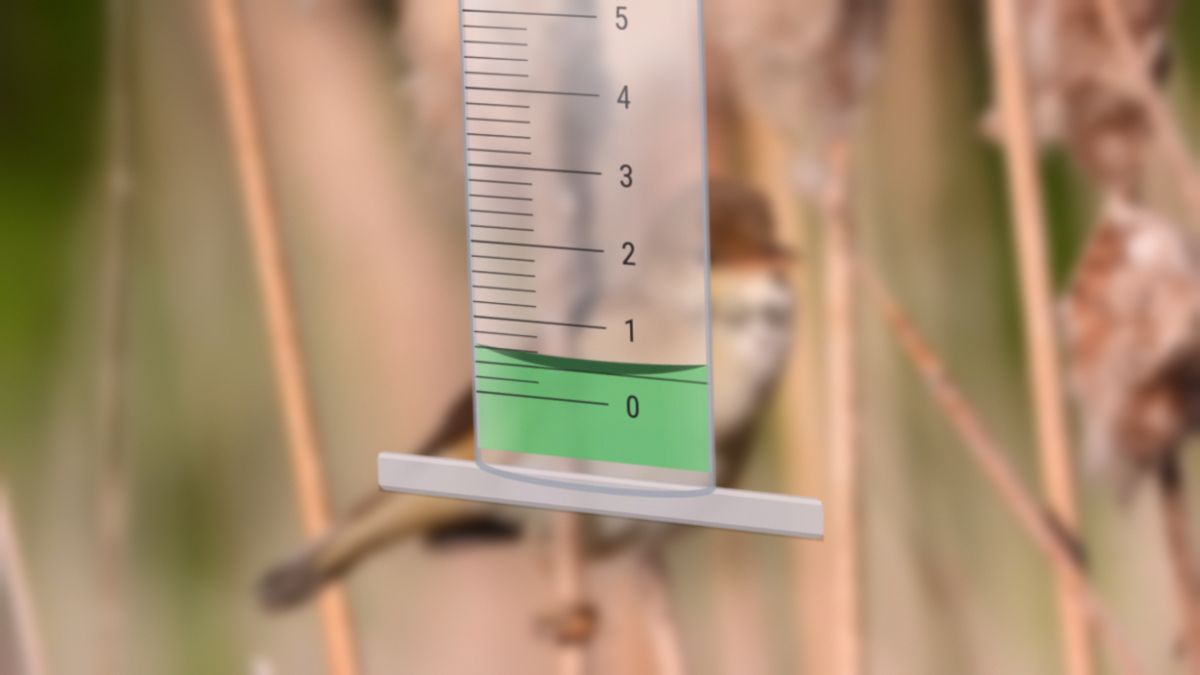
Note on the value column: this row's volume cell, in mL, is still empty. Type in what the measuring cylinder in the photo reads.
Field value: 0.4 mL
